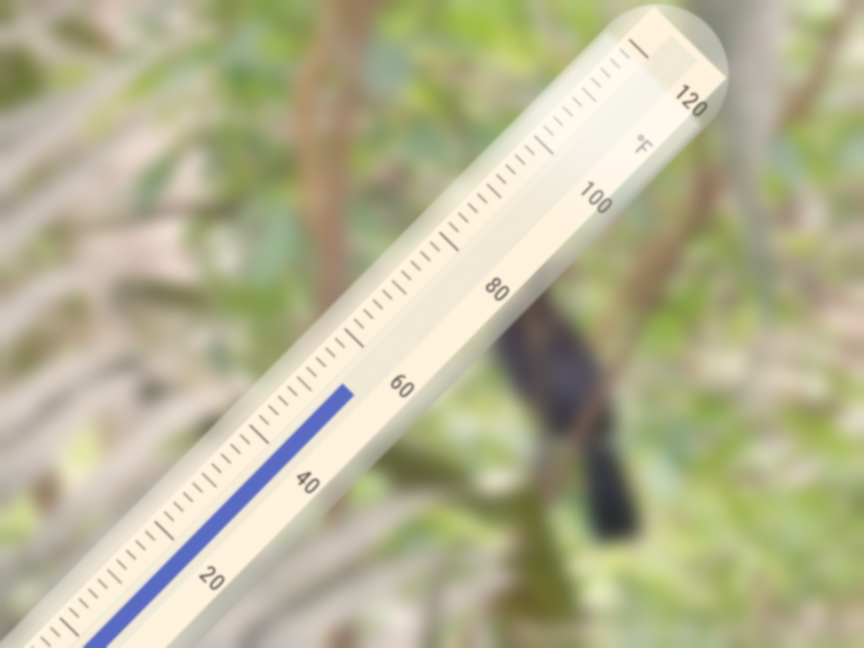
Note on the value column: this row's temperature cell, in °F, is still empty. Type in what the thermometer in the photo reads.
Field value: 54 °F
